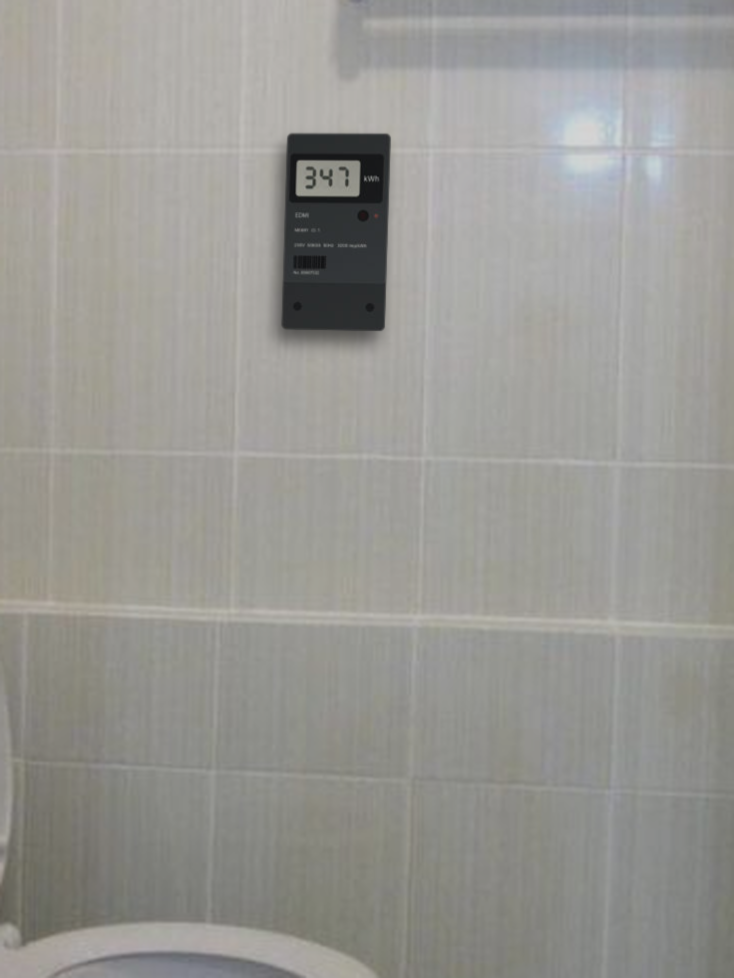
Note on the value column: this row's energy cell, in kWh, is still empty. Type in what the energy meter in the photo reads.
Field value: 347 kWh
